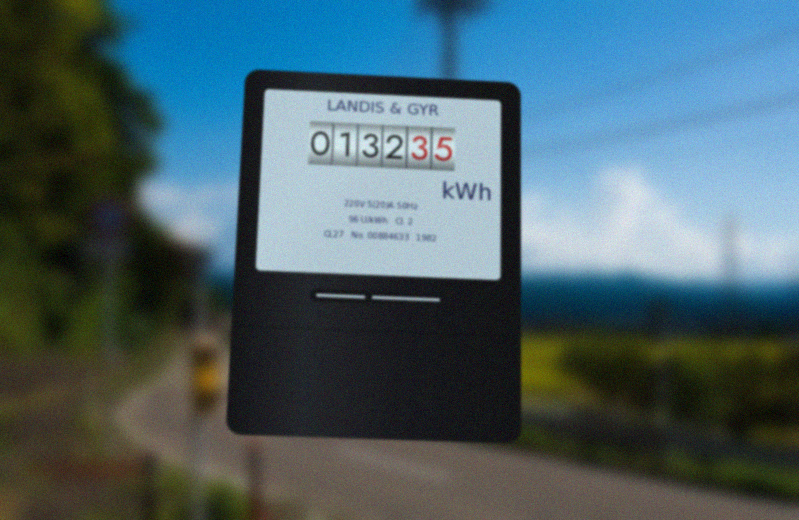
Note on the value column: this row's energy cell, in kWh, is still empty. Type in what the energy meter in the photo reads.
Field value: 132.35 kWh
